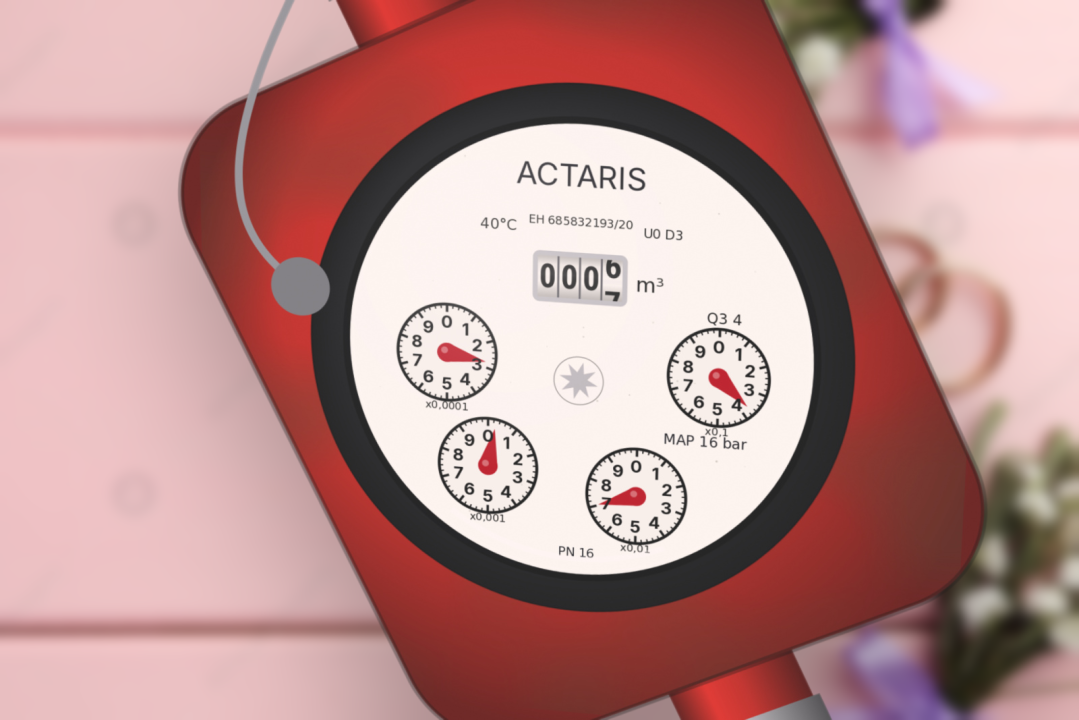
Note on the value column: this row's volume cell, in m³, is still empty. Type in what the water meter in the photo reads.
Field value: 6.3702 m³
